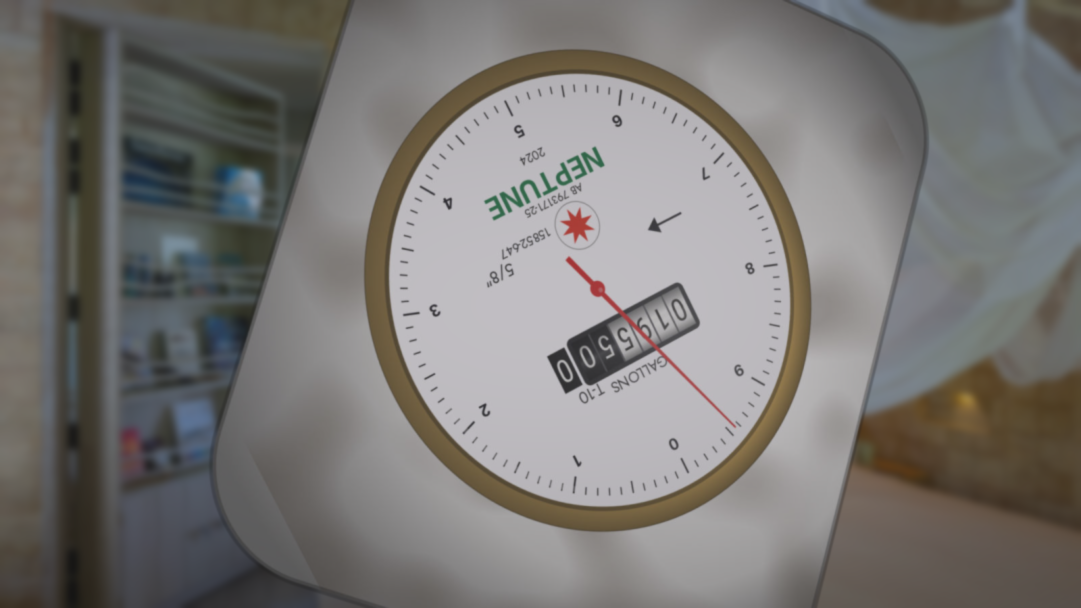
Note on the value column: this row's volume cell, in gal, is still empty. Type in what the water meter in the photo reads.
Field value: 195499.4 gal
